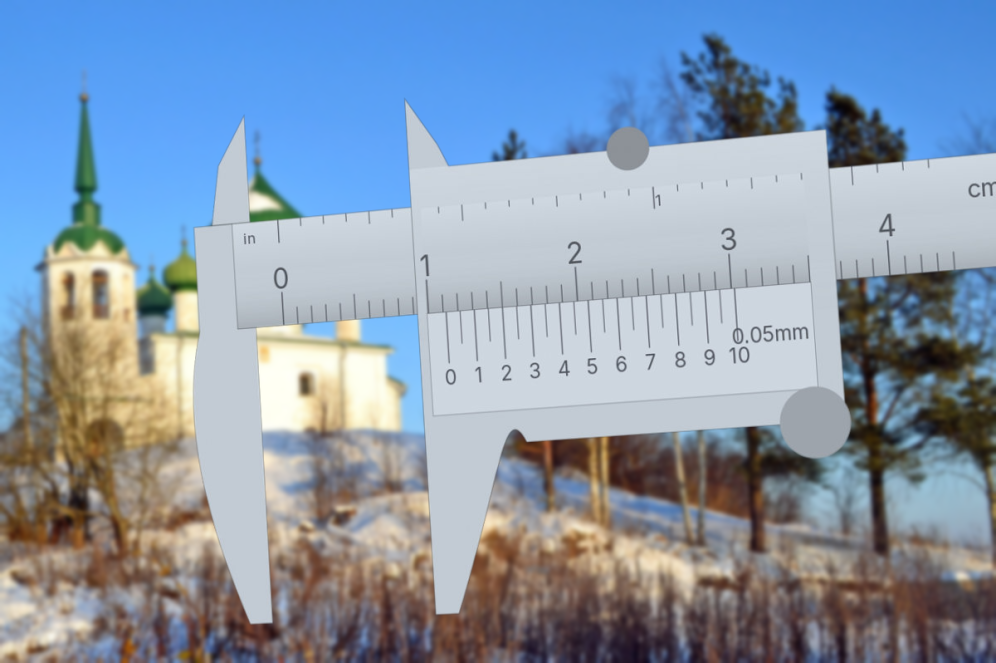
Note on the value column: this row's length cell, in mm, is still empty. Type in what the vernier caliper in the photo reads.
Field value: 11.2 mm
